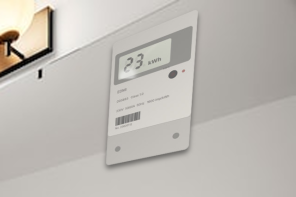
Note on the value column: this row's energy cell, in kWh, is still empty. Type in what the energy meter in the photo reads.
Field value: 23 kWh
